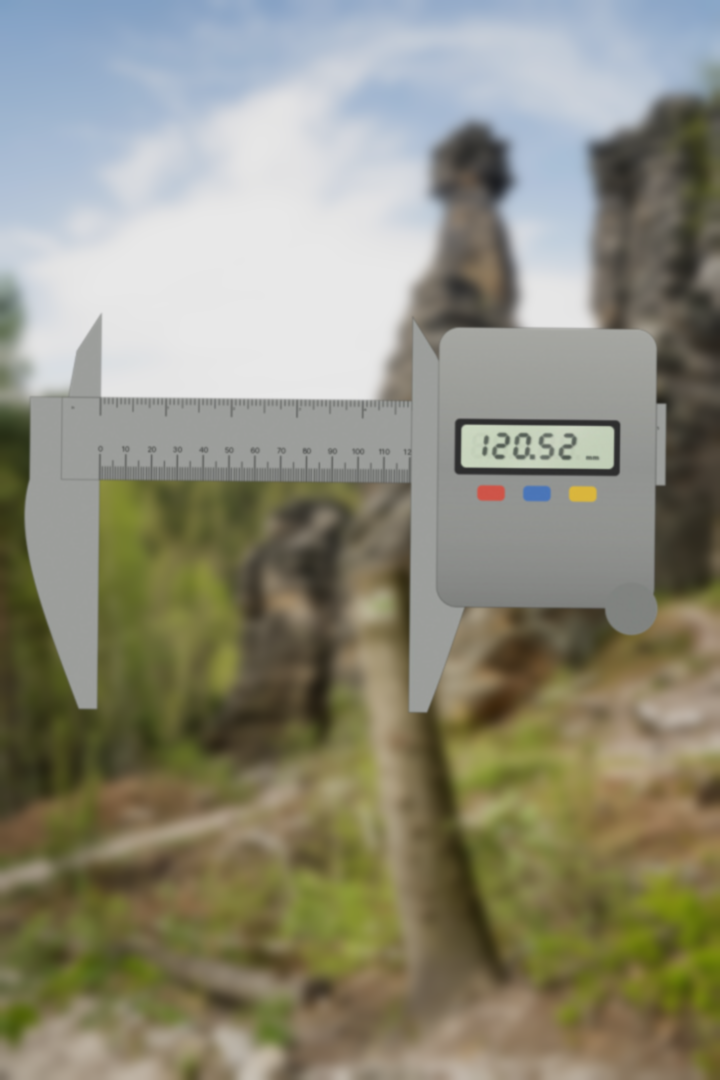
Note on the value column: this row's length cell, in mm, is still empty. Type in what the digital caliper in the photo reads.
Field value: 120.52 mm
